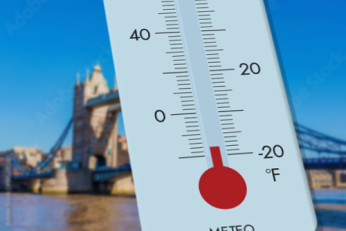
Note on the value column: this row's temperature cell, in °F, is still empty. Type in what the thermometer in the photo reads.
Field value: -16 °F
